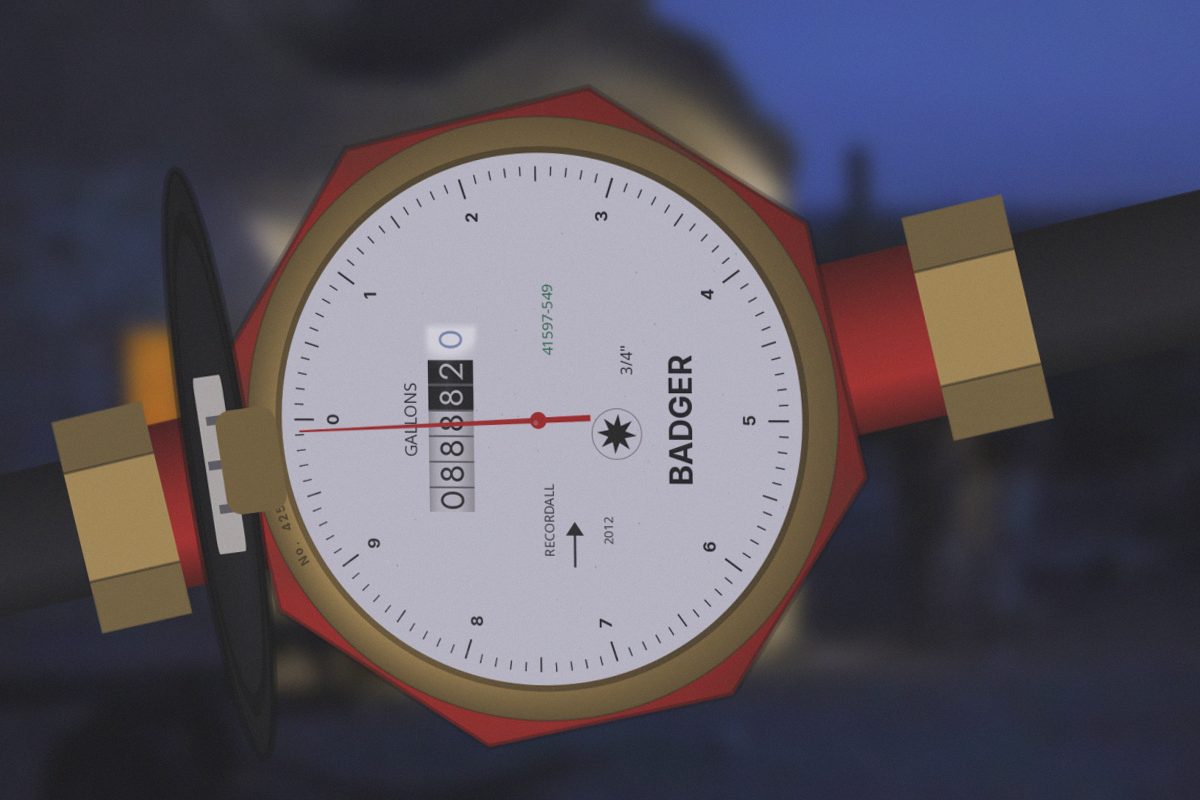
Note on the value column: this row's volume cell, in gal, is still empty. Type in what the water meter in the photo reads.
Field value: 888819.9 gal
